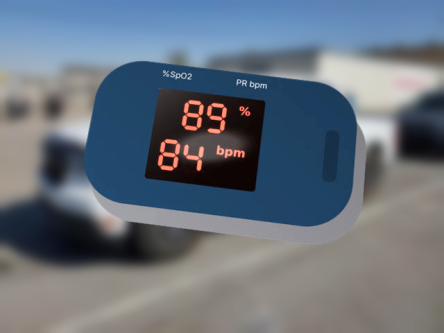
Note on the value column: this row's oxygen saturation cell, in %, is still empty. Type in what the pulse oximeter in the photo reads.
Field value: 89 %
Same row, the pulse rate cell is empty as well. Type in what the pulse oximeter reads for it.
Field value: 84 bpm
